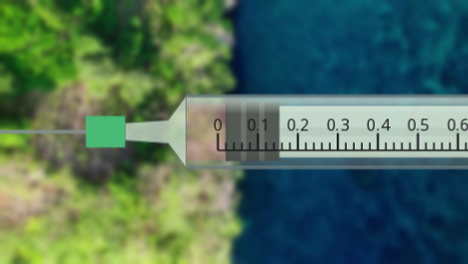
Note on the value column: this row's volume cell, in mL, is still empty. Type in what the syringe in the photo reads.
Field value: 0.02 mL
